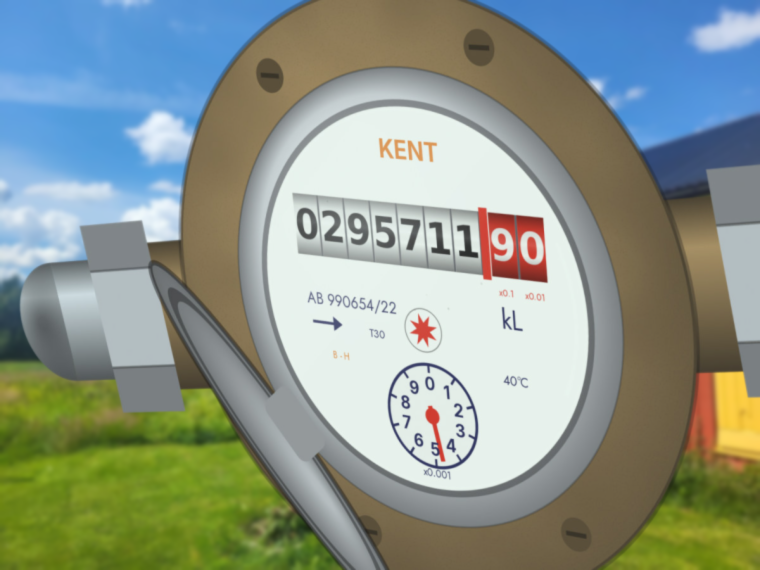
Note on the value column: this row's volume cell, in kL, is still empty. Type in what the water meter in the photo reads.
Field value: 295711.904 kL
